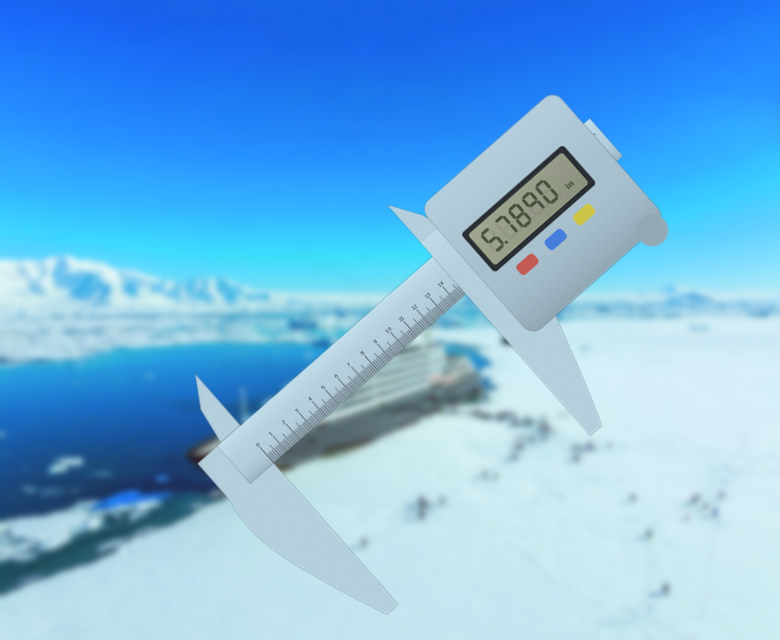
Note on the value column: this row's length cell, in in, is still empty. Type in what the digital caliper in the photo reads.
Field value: 5.7890 in
